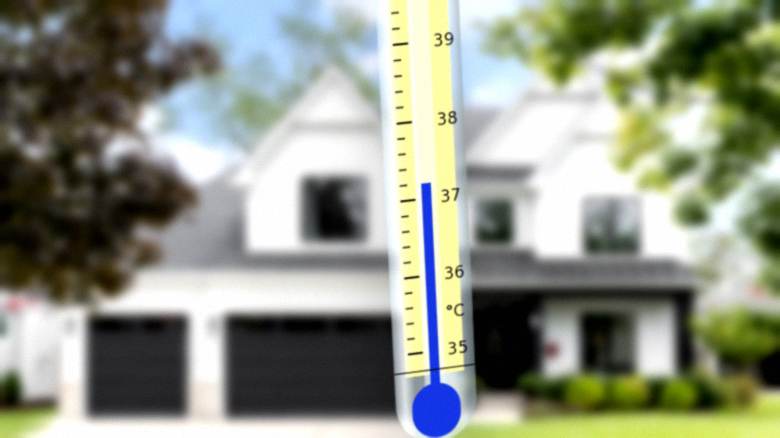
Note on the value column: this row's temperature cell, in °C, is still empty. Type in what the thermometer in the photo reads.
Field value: 37.2 °C
